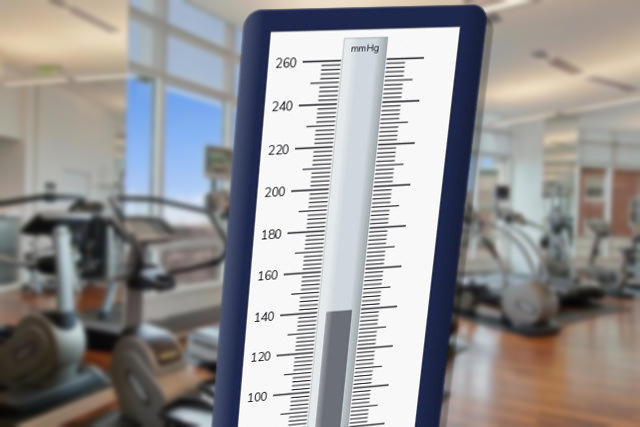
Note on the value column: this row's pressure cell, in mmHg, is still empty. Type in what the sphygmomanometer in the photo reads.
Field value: 140 mmHg
